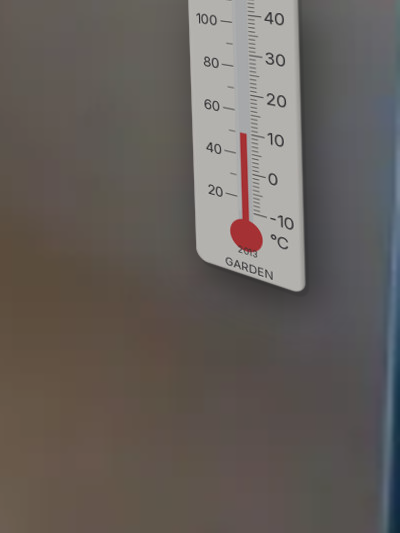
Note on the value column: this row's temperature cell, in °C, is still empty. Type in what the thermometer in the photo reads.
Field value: 10 °C
